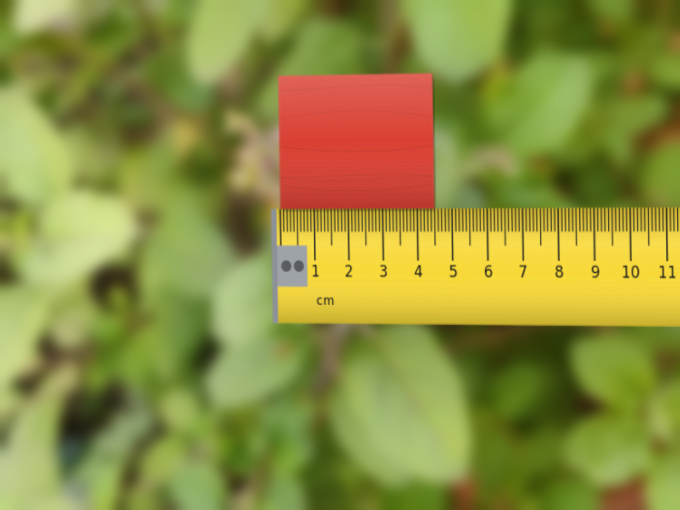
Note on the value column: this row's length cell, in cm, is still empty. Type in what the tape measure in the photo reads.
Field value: 4.5 cm
